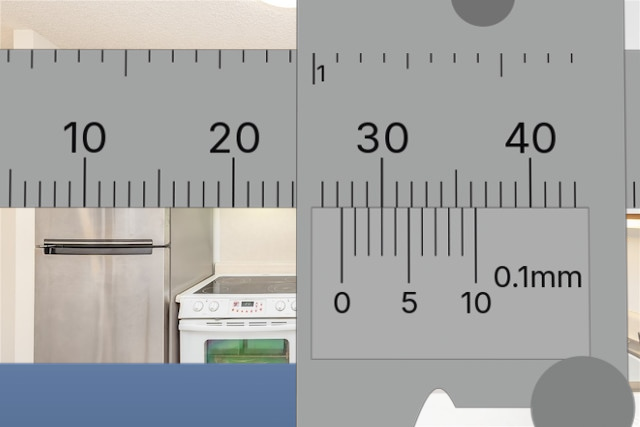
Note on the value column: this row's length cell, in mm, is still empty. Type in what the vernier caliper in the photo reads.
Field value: 27.3 mm
